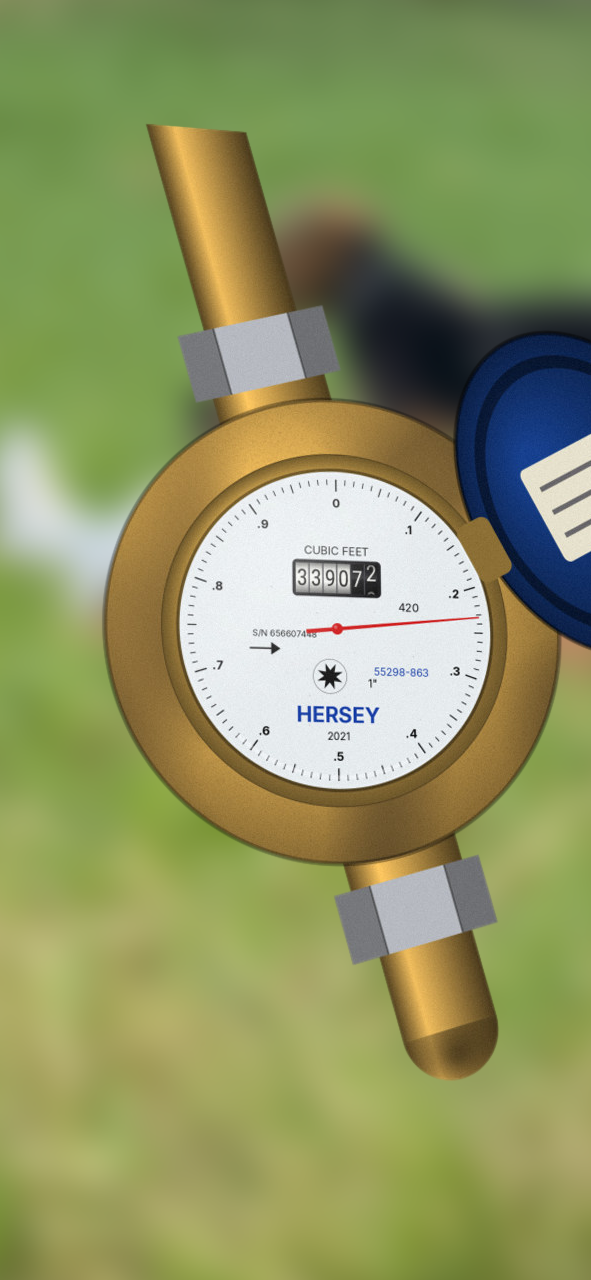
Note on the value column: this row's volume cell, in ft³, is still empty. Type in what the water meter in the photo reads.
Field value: 339072.23 ft³
